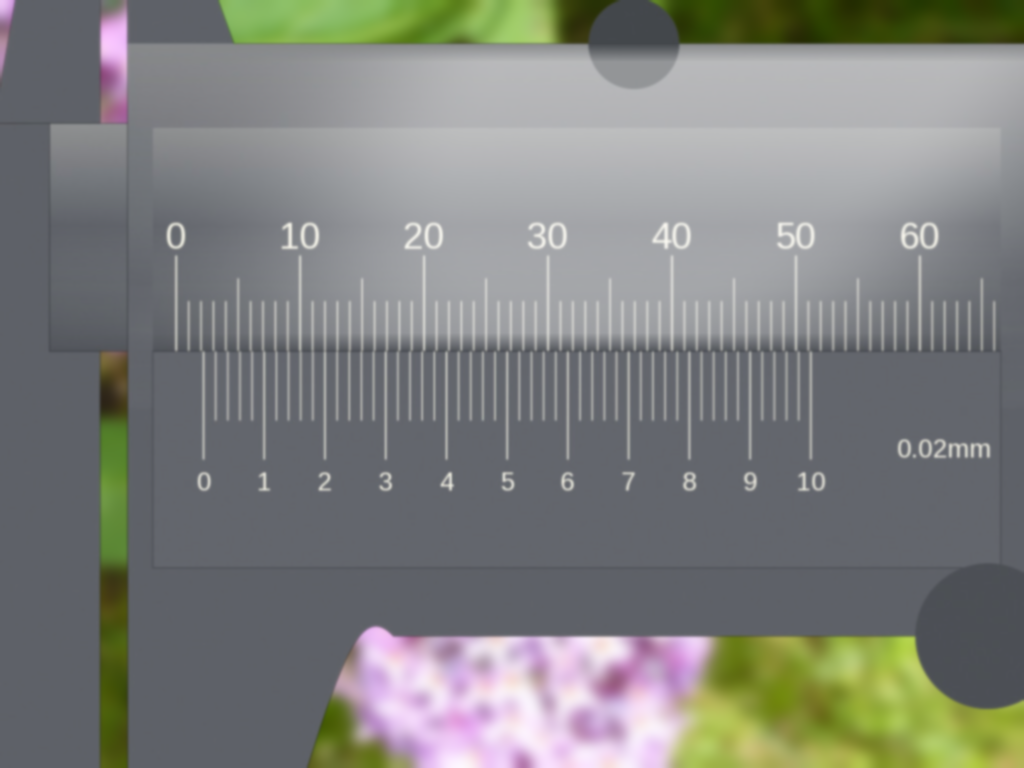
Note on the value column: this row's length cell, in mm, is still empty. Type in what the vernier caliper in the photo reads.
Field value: 2.2 mm
